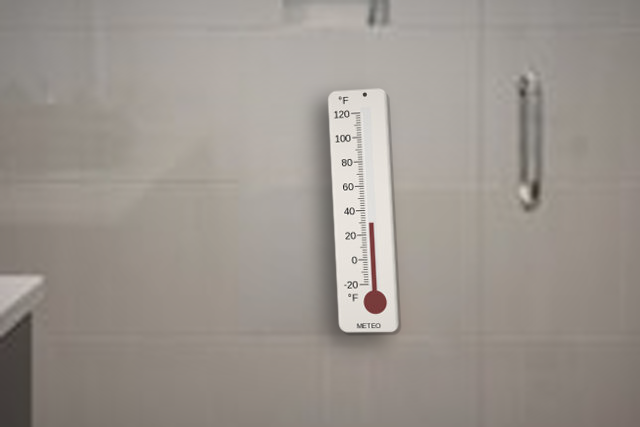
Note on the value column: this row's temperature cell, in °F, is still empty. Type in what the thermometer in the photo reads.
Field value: 30 °F
